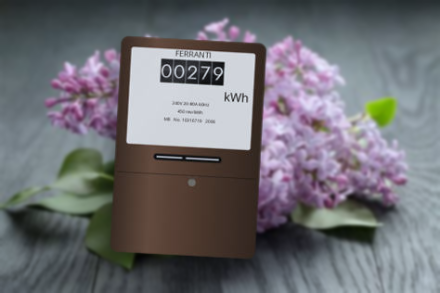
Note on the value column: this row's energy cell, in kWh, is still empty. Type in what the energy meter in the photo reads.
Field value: 279 kWh
